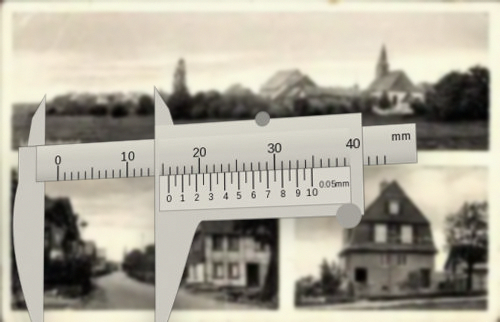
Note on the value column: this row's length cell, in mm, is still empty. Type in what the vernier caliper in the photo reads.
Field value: 15.8 mm
